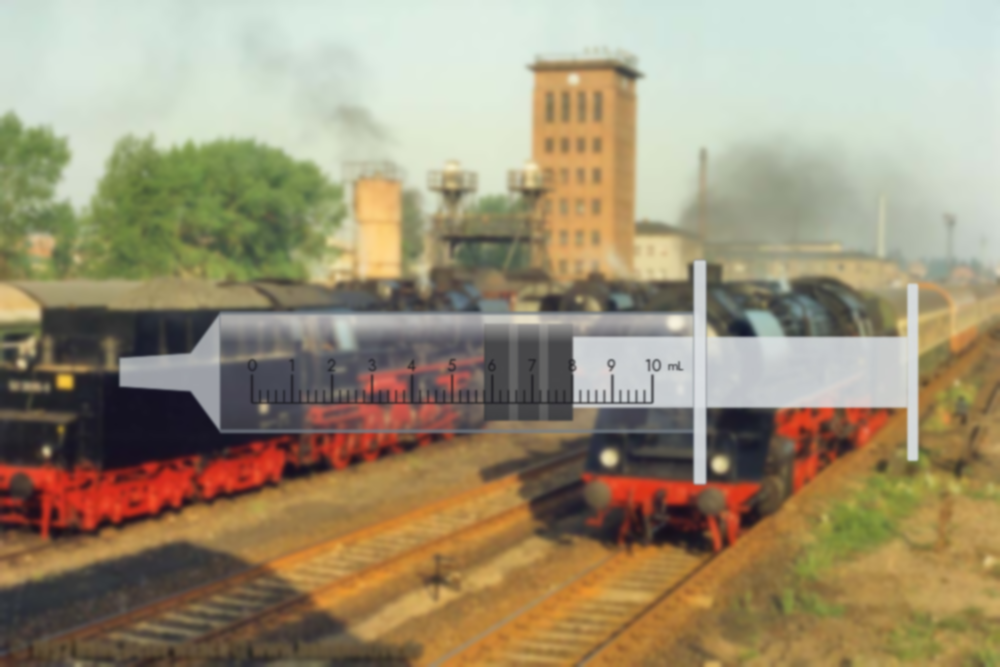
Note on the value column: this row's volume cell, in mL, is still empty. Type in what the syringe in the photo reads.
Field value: 5.8 mL
